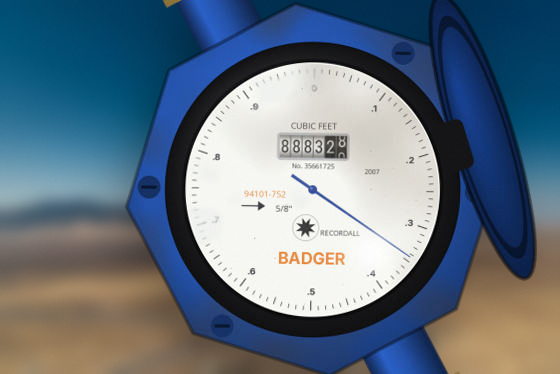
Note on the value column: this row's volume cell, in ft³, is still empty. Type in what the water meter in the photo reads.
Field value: 888328.34 ft³
